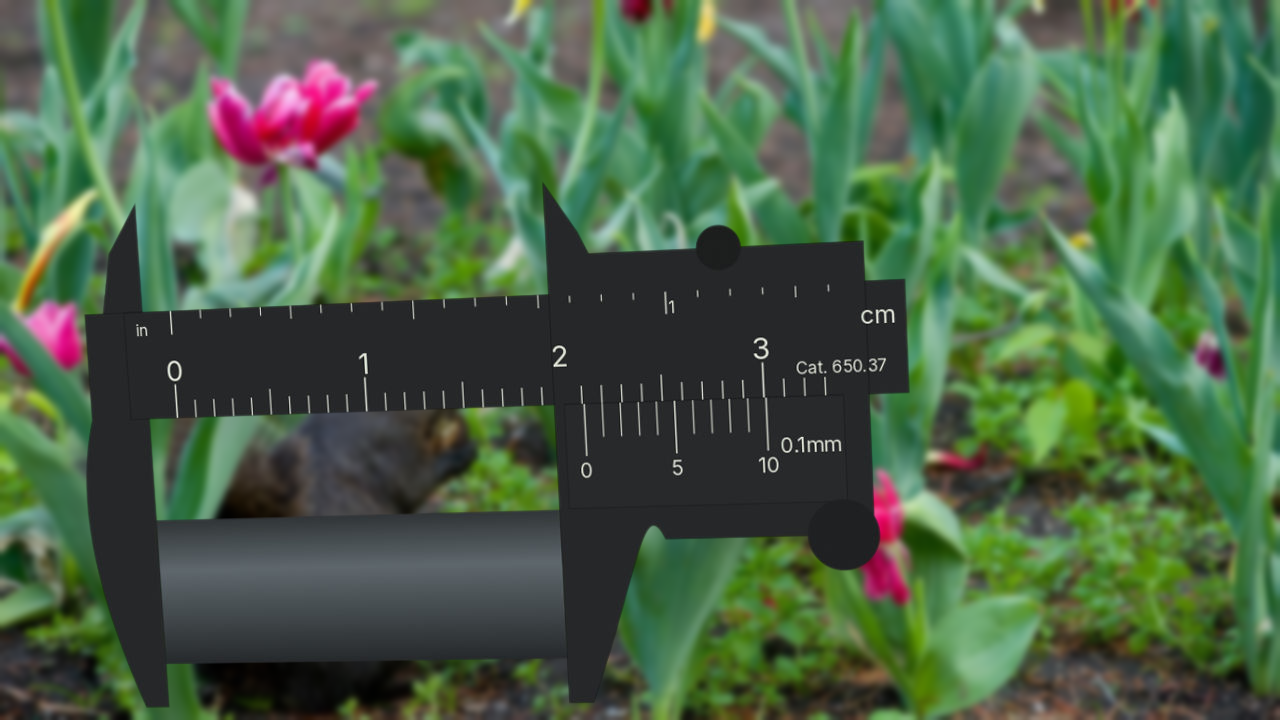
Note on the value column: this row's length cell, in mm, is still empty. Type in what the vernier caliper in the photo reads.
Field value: 21.1 mm
